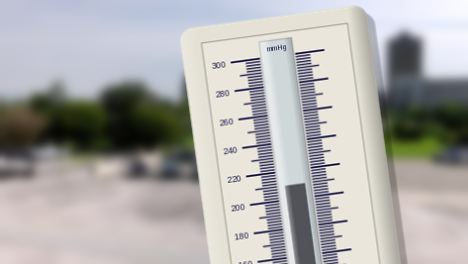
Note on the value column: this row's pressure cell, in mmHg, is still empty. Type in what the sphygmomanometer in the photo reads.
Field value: 210 mmHg
